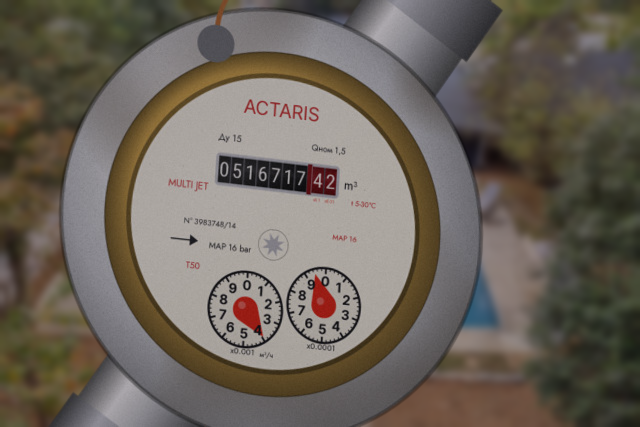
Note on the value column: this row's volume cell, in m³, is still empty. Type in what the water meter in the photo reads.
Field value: 516717.4239 m³
